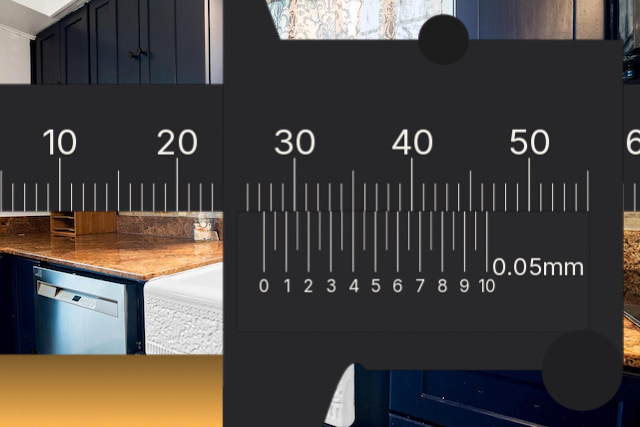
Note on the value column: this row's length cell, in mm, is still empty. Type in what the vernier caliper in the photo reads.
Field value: 27.4 mm
